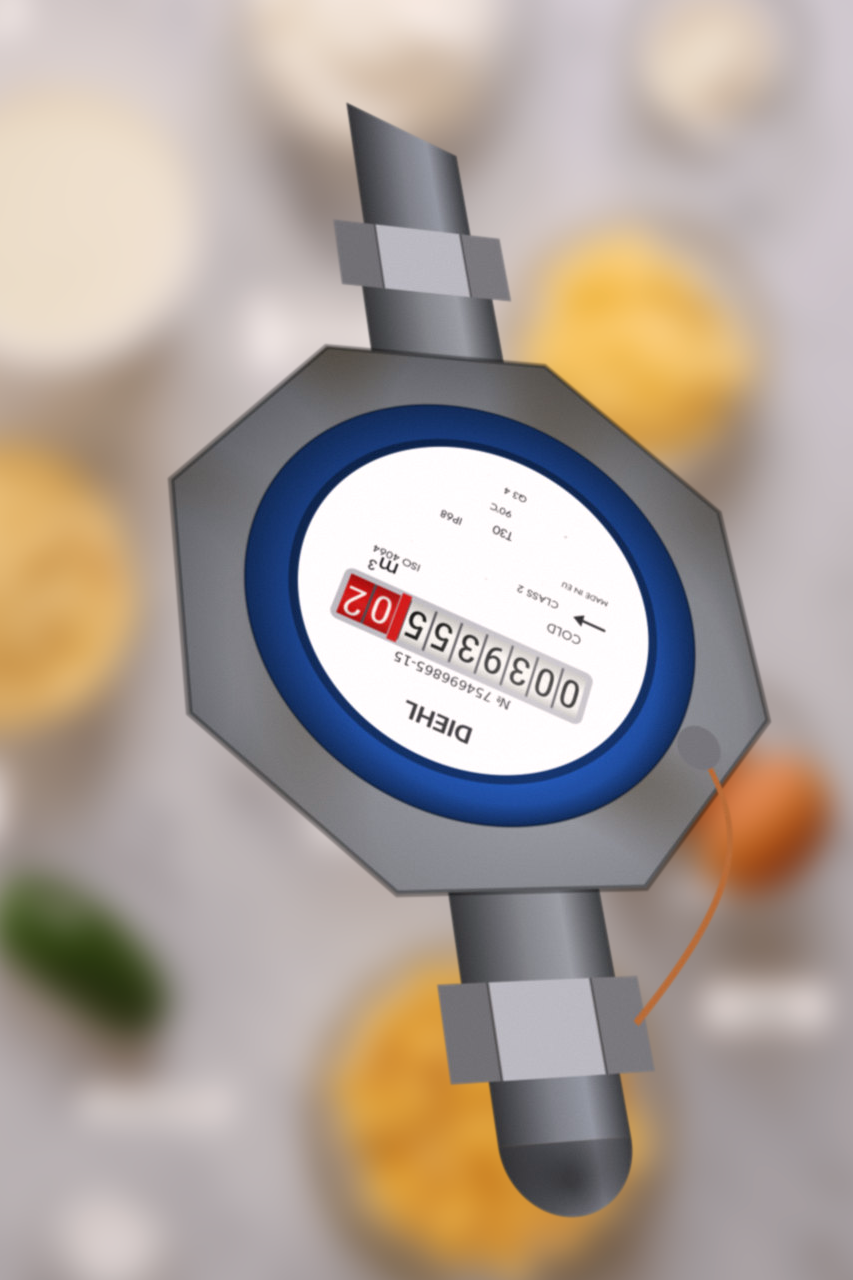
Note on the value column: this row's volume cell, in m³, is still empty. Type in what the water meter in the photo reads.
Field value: 39355.02 m³
